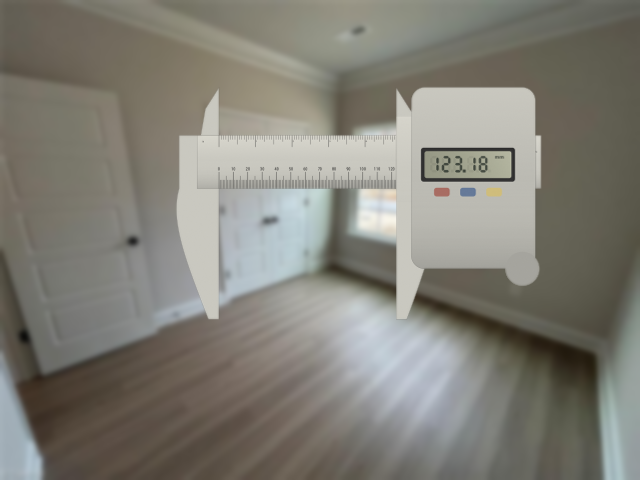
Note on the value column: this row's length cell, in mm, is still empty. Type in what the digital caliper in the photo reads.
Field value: 123.18 mm
